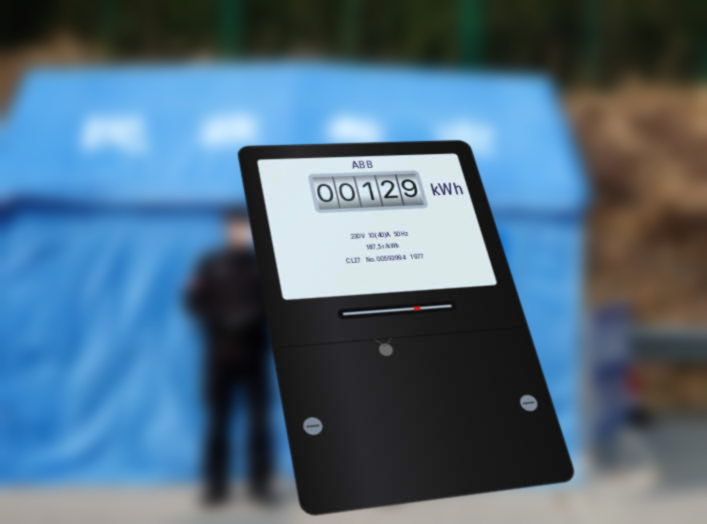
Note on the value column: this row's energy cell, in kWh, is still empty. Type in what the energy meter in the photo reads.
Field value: 129 kWh
